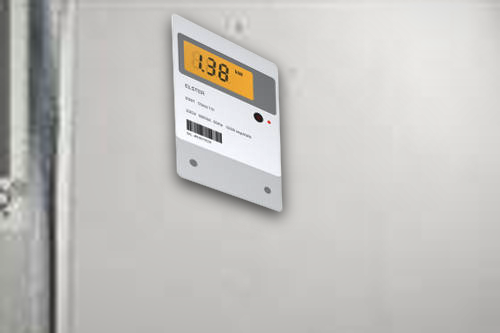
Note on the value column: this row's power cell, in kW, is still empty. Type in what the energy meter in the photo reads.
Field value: 1.38 kW
